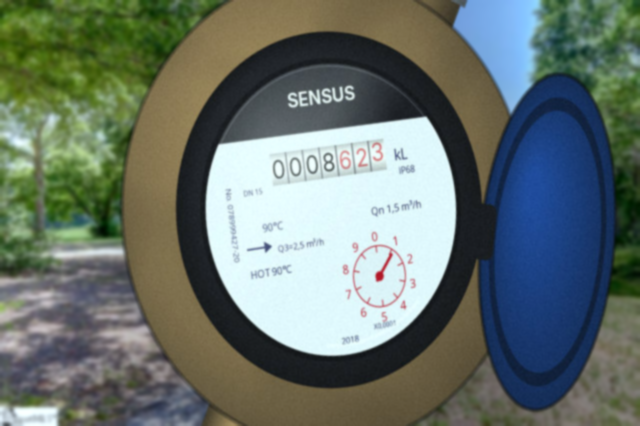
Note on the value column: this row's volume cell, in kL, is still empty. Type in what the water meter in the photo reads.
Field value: 8.6231 kL
